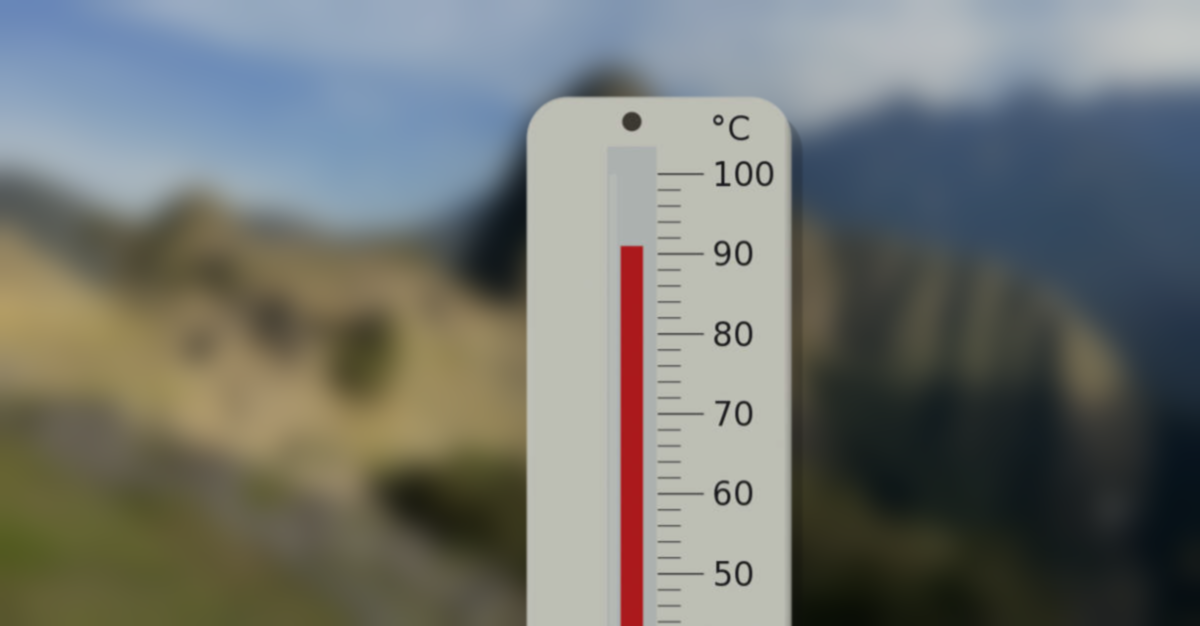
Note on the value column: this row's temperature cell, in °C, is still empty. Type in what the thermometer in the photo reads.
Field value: 91 °C
